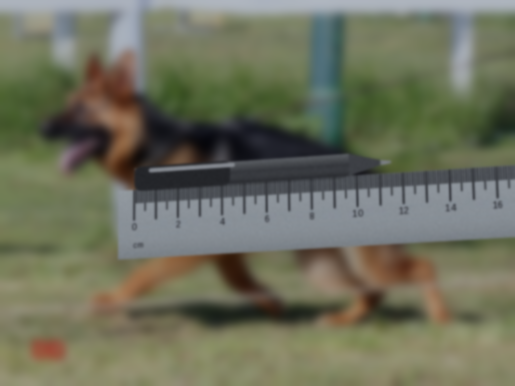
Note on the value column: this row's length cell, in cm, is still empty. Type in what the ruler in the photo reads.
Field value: 11.5 cm
